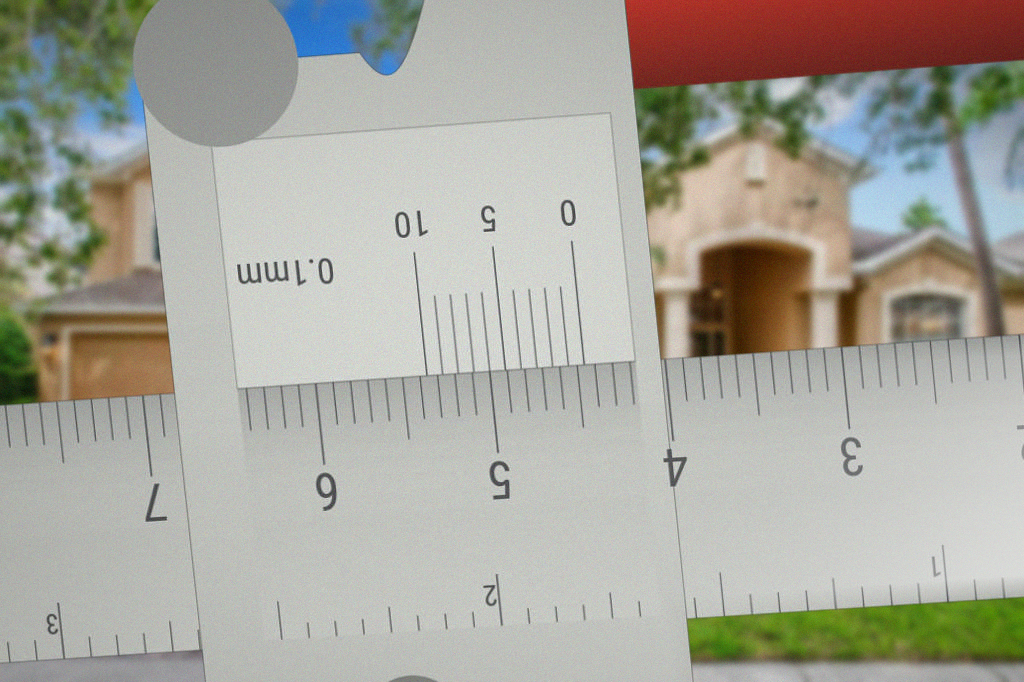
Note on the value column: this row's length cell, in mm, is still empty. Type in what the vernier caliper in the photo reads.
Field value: 44.6 mm
